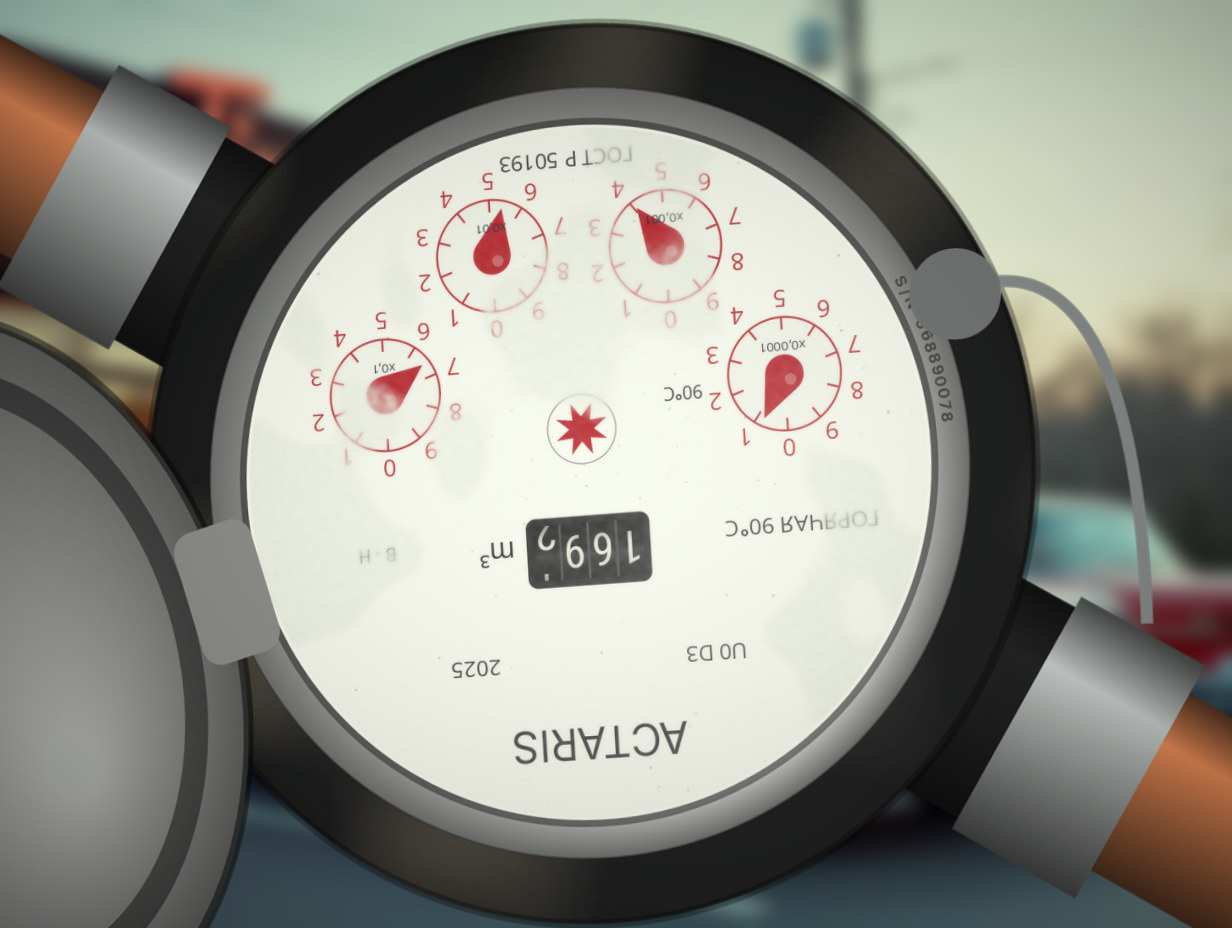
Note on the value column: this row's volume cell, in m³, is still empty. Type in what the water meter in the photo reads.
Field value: 1691.6540 m³
